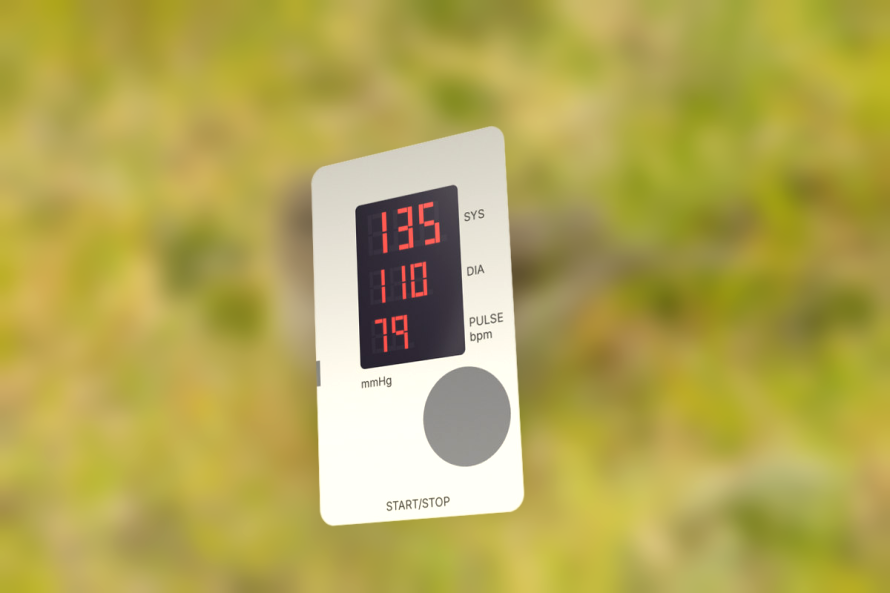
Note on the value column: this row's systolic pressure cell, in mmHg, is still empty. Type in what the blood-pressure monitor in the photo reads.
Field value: 135 mmHg
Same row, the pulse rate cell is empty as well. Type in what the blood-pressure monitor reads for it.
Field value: 79 bpm
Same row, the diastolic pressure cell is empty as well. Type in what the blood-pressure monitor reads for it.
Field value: 110 mmHg
